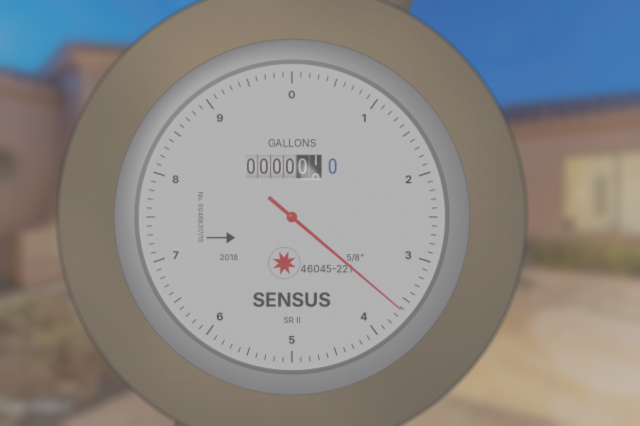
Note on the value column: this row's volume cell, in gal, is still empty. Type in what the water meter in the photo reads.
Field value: 13.6 gal
